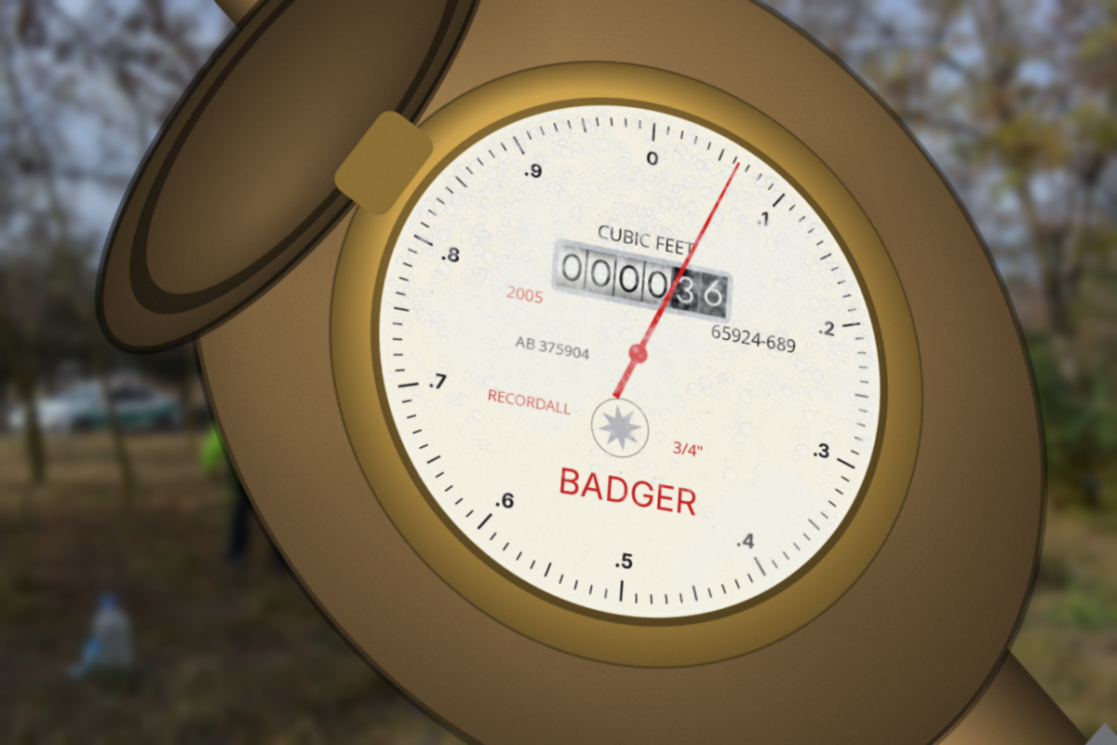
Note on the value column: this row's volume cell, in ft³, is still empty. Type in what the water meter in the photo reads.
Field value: 36.06 ft³
